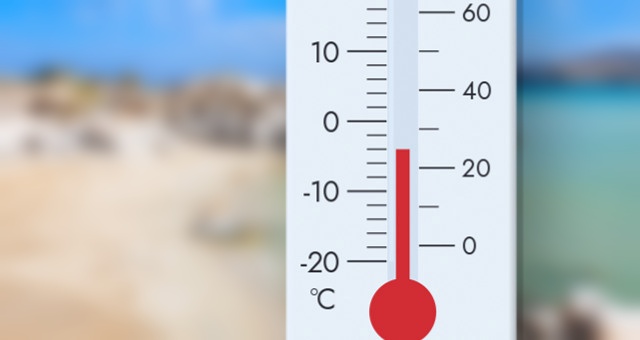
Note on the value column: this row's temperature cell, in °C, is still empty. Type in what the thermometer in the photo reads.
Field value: -4 °C
